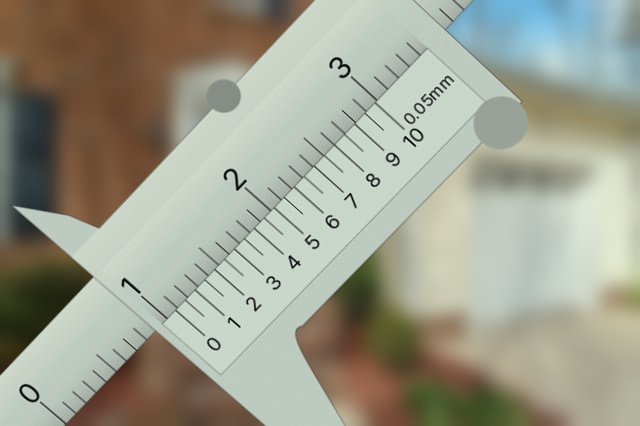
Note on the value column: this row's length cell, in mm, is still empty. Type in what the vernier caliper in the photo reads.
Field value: 10.8 mm
